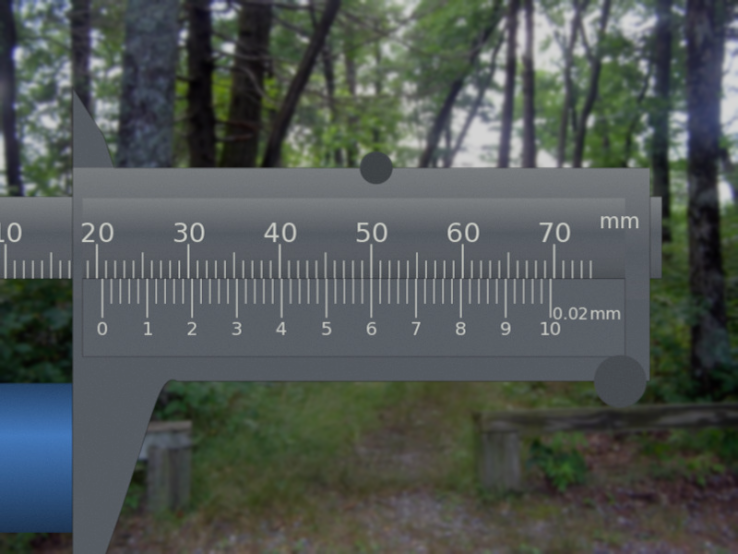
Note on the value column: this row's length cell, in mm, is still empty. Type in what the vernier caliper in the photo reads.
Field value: 20.6 mm
